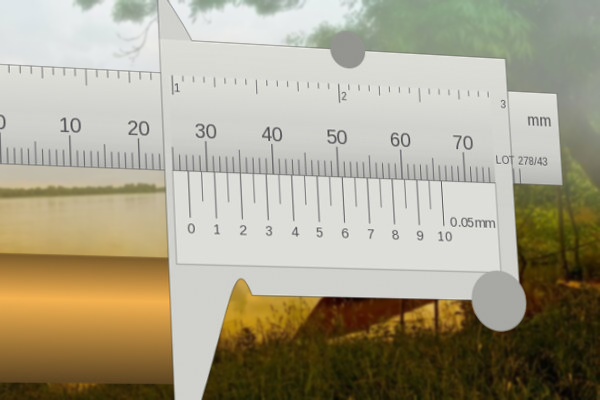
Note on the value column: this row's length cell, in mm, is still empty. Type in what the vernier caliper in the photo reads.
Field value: 27.2 mm
